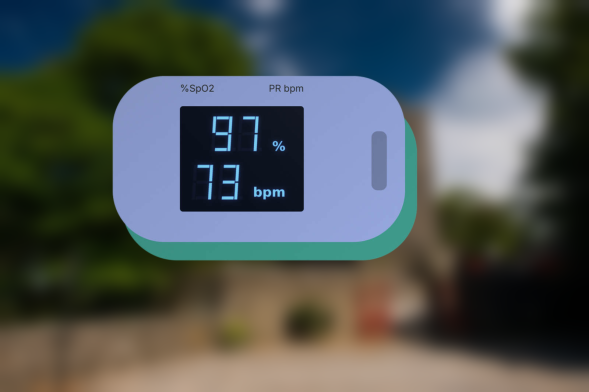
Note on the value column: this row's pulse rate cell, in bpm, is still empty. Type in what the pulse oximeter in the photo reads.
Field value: 73 bpm
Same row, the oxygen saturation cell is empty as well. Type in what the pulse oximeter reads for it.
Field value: 97 %
